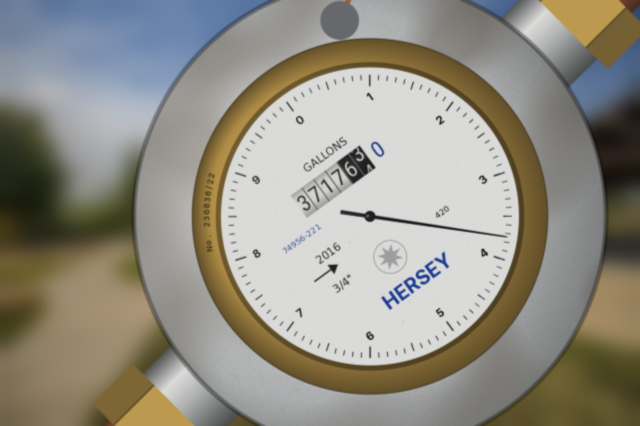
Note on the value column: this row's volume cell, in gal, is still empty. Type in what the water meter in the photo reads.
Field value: 3717633.7 gal
